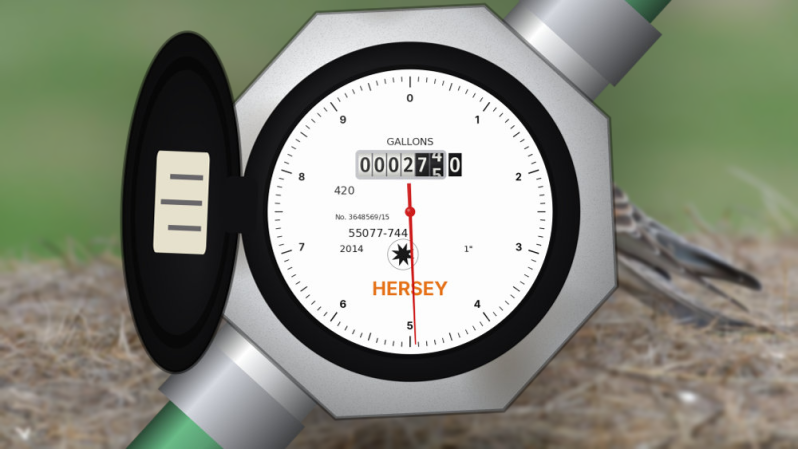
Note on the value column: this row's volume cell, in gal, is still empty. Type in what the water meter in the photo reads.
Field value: 2744.9 gal
